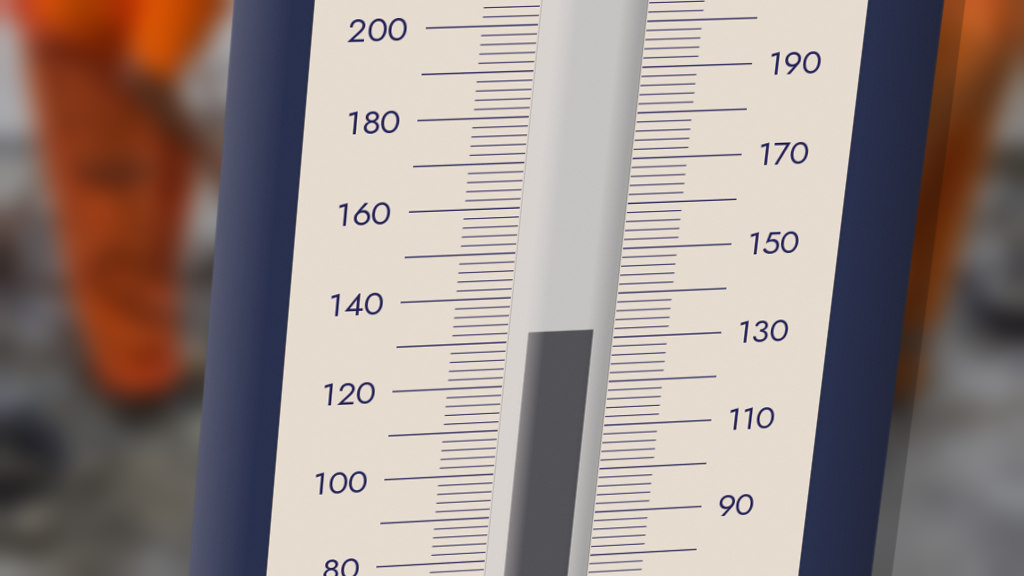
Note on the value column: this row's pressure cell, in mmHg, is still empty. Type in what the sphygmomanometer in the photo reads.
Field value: 132 mmHg
